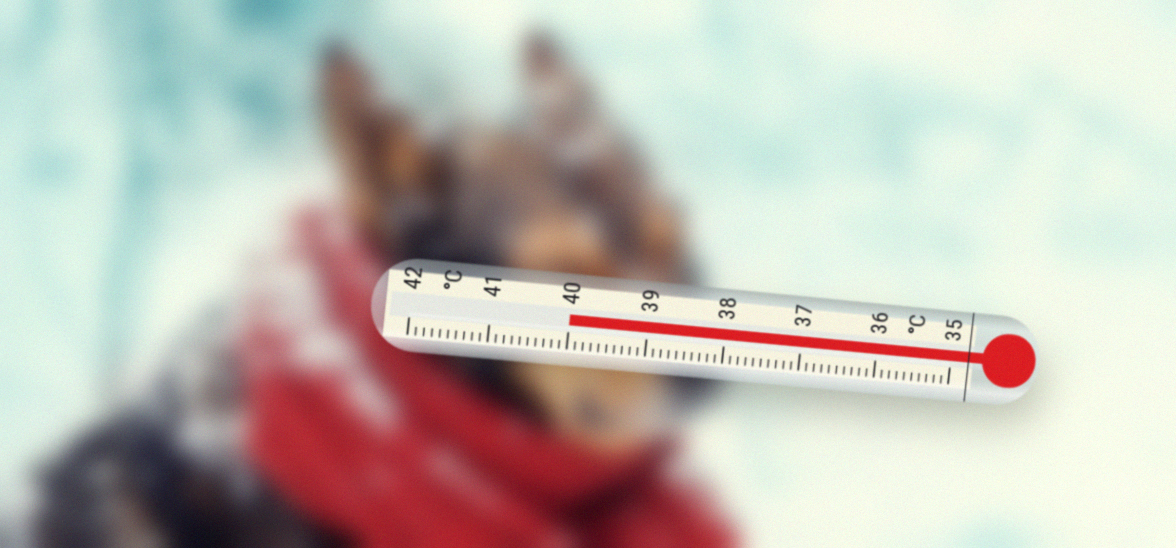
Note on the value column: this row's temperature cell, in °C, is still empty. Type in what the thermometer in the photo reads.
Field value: 40 °C
